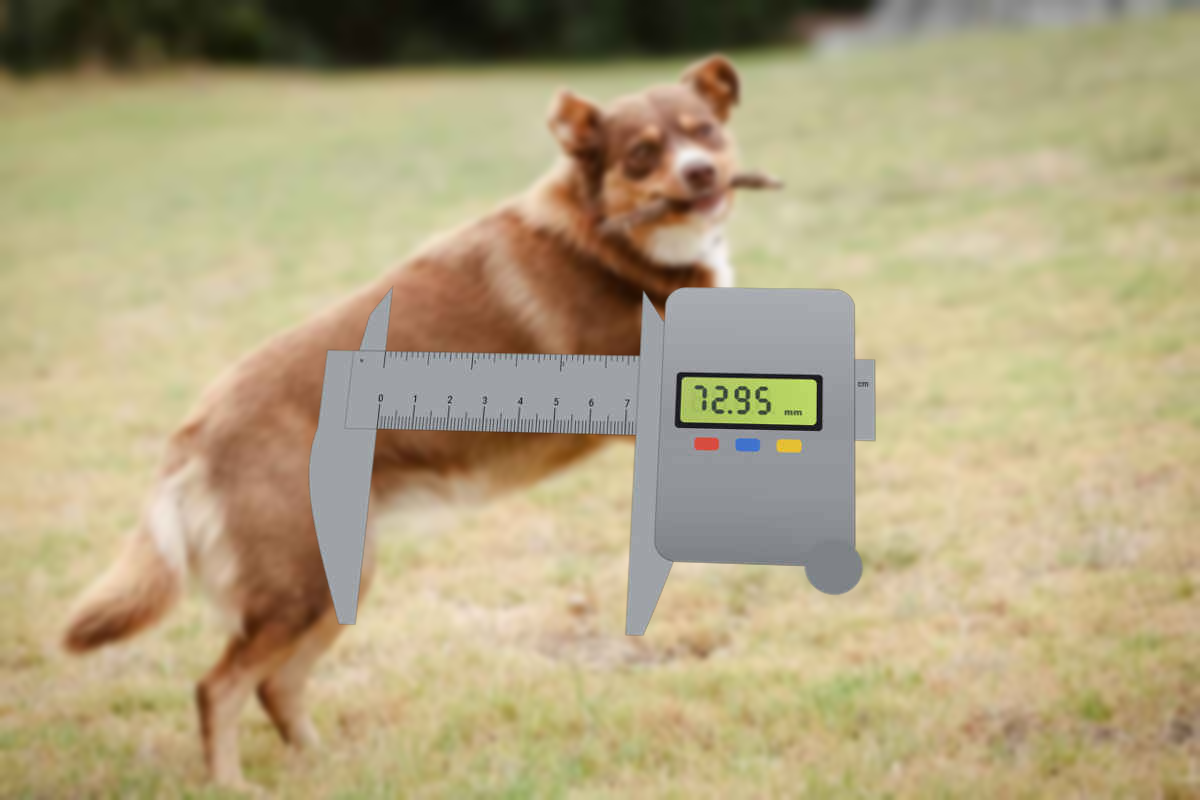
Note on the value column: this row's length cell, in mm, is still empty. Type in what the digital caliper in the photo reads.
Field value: 72.95 mm
